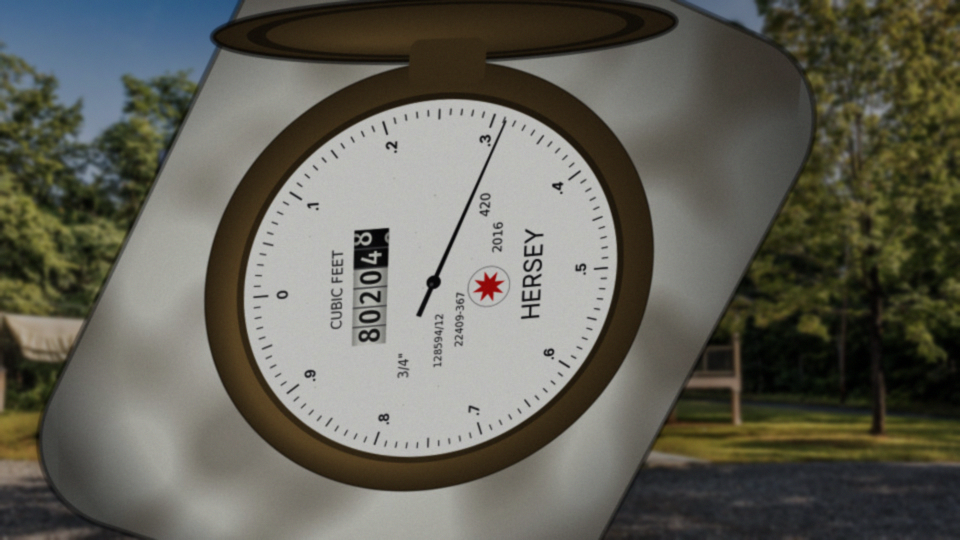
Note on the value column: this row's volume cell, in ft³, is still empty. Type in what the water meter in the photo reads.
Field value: 802048.31 ft³
